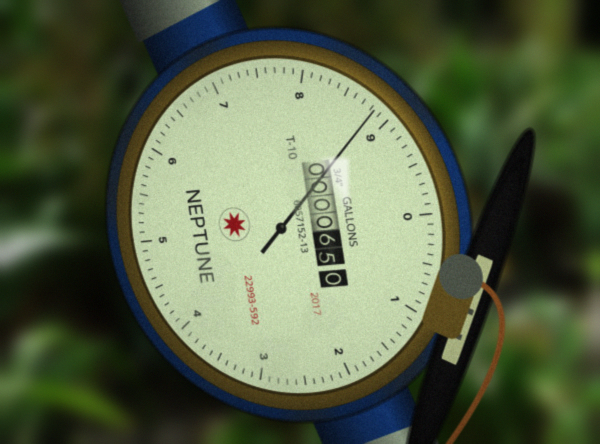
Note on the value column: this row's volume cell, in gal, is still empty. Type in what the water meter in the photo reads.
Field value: 648.8 gal
